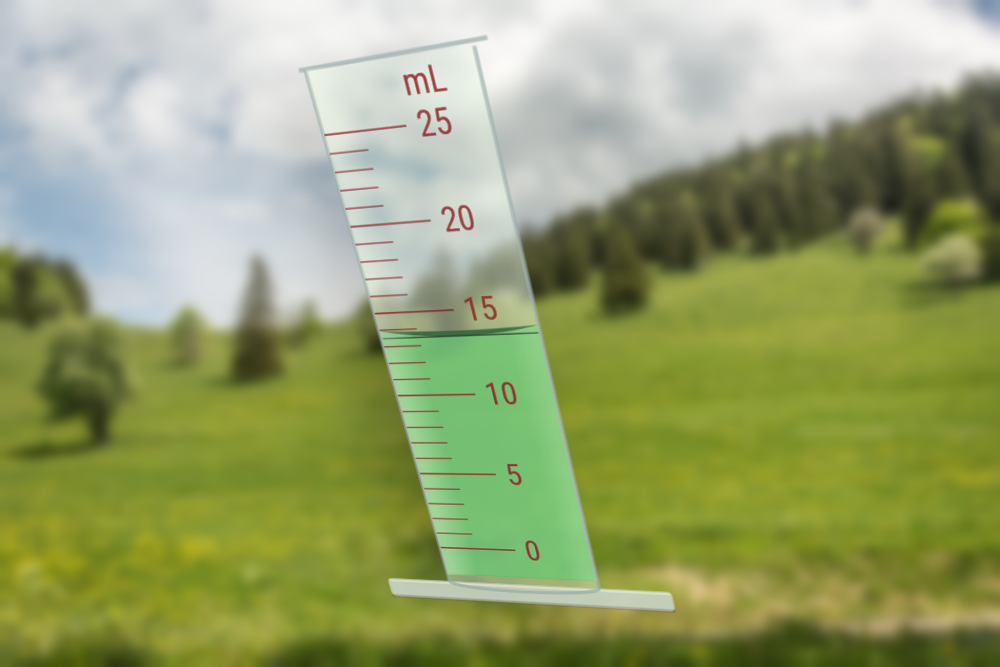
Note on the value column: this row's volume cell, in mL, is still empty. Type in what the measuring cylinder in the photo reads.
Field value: 13.5 mL
